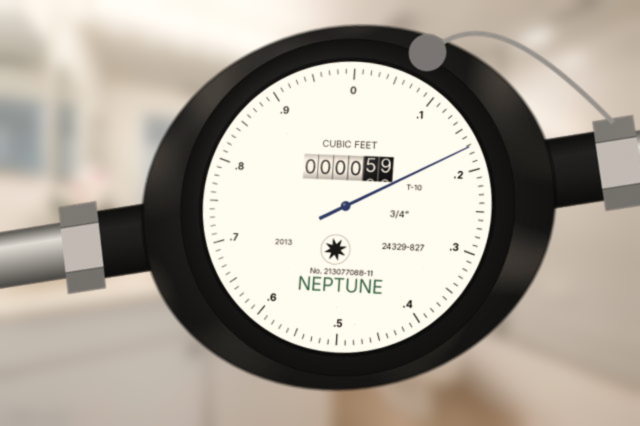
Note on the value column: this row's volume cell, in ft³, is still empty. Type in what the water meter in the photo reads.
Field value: 59.17 ft³
